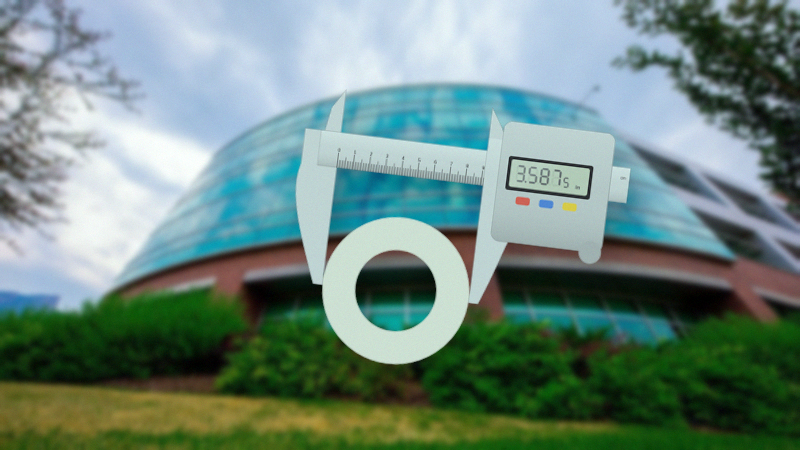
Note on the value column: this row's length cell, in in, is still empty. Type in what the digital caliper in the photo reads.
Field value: 3.5875 in
